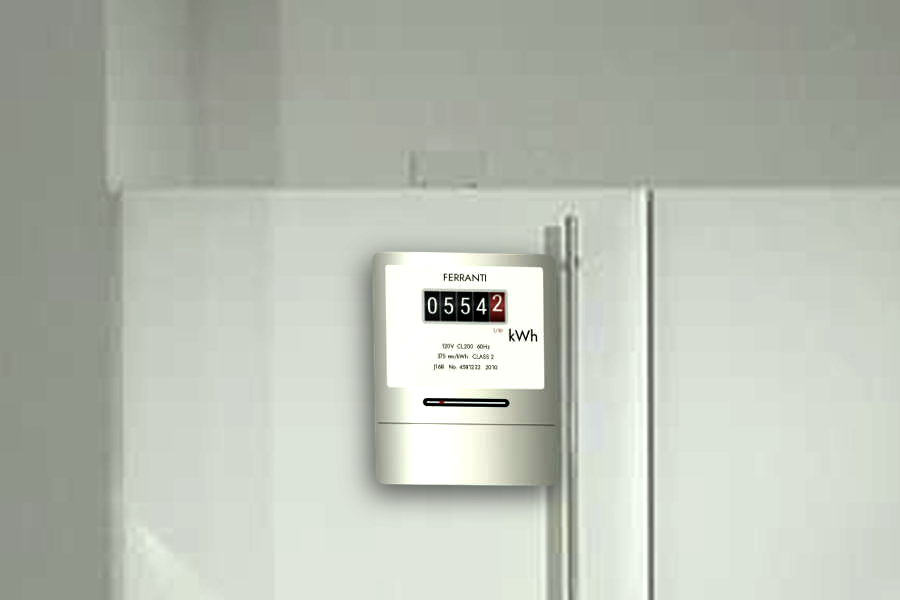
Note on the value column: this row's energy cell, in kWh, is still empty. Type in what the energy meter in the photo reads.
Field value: 554.2 kWh
